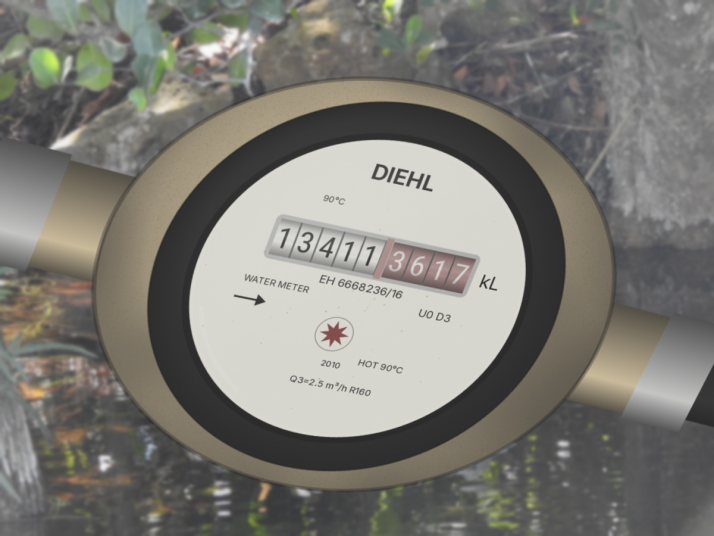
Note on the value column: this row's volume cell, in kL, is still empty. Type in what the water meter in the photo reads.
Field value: 13411.3617 kL
